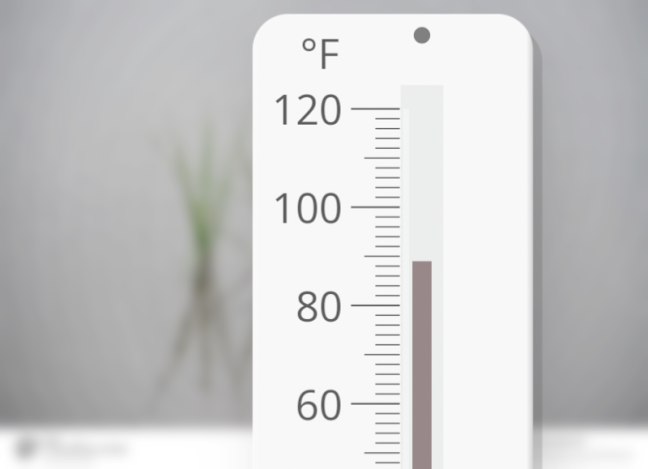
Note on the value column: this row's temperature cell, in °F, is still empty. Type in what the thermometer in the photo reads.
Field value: 89 °F
